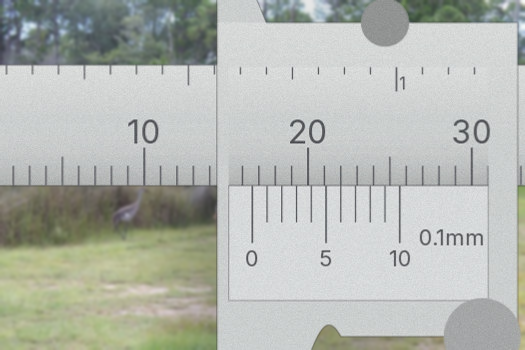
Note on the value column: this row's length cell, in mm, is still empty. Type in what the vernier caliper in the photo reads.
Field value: 16.6 mm
